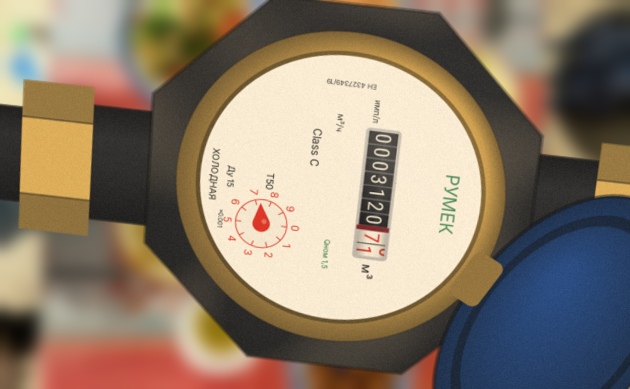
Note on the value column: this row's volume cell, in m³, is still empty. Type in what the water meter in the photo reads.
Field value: 3120.707 m³
